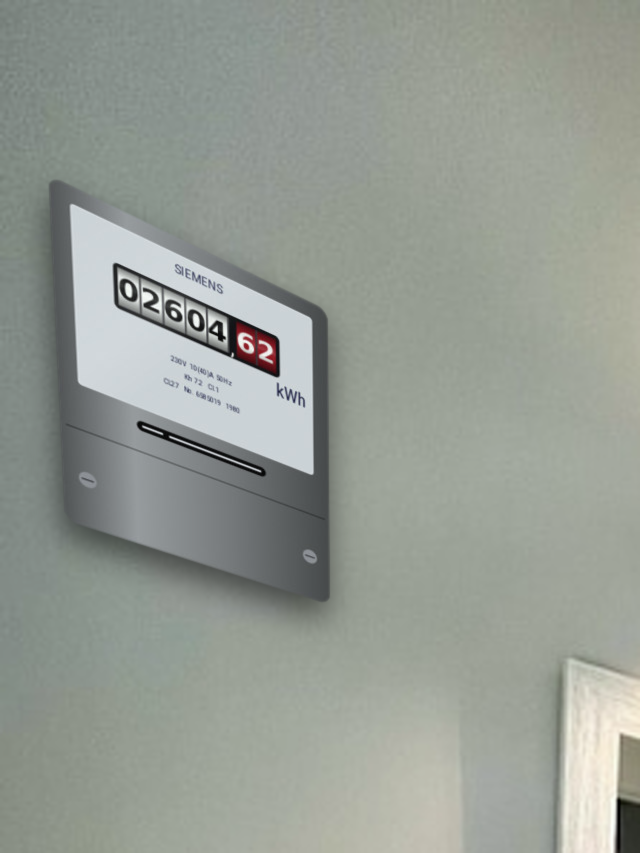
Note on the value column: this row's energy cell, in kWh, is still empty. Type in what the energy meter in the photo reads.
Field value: 2604.62 kWh
